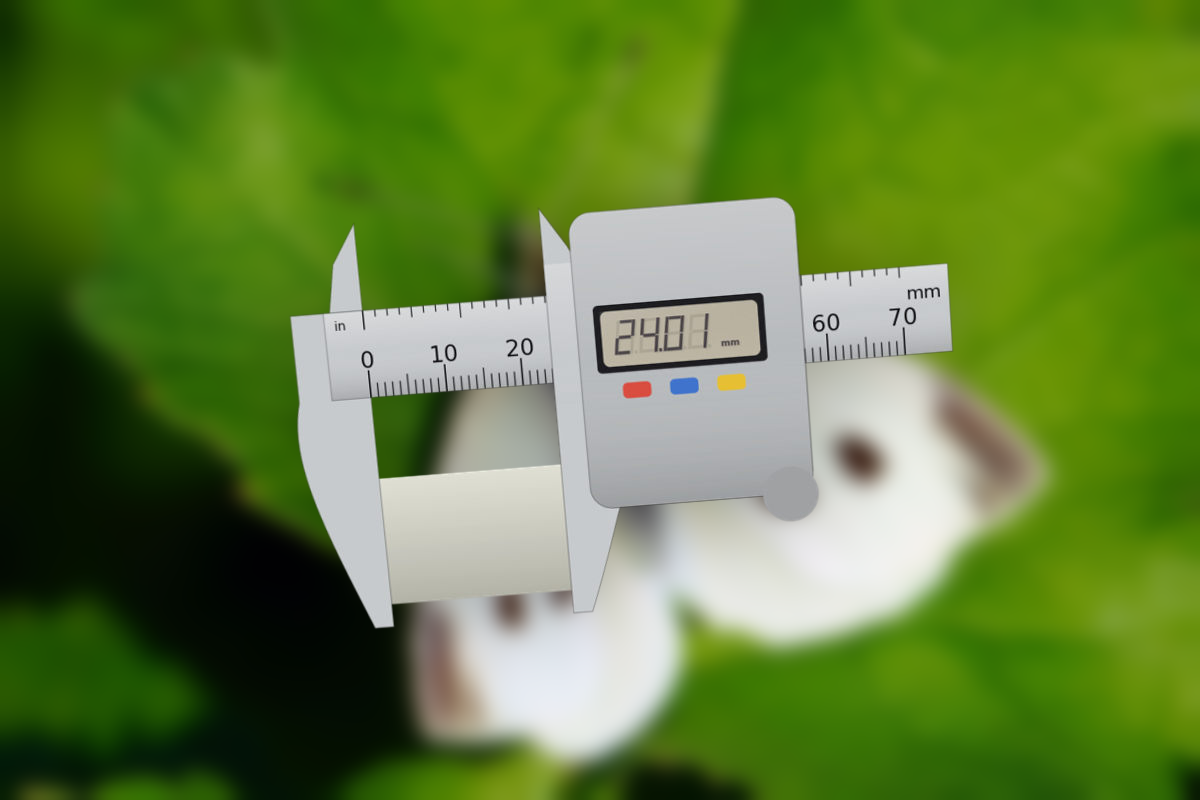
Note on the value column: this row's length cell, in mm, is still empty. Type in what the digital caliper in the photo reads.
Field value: 24.01 mm
